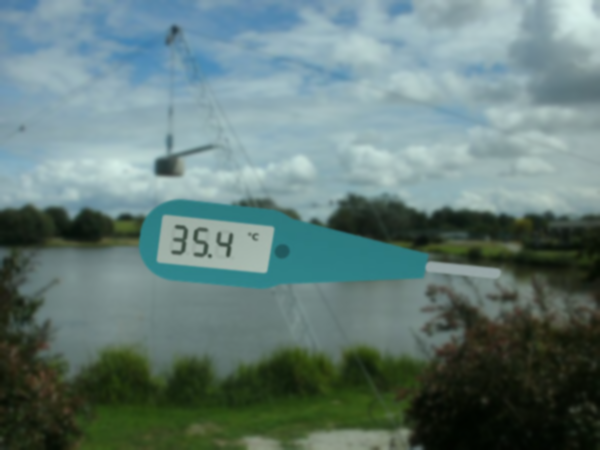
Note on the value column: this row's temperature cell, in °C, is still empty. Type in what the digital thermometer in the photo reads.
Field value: 35.4 °C
